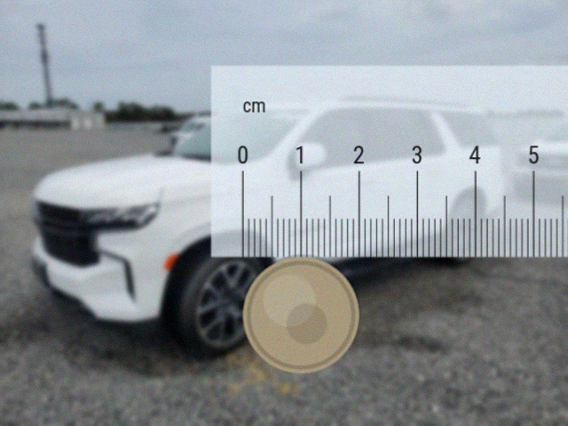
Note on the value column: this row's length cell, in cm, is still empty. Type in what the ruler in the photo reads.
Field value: 2 cm
